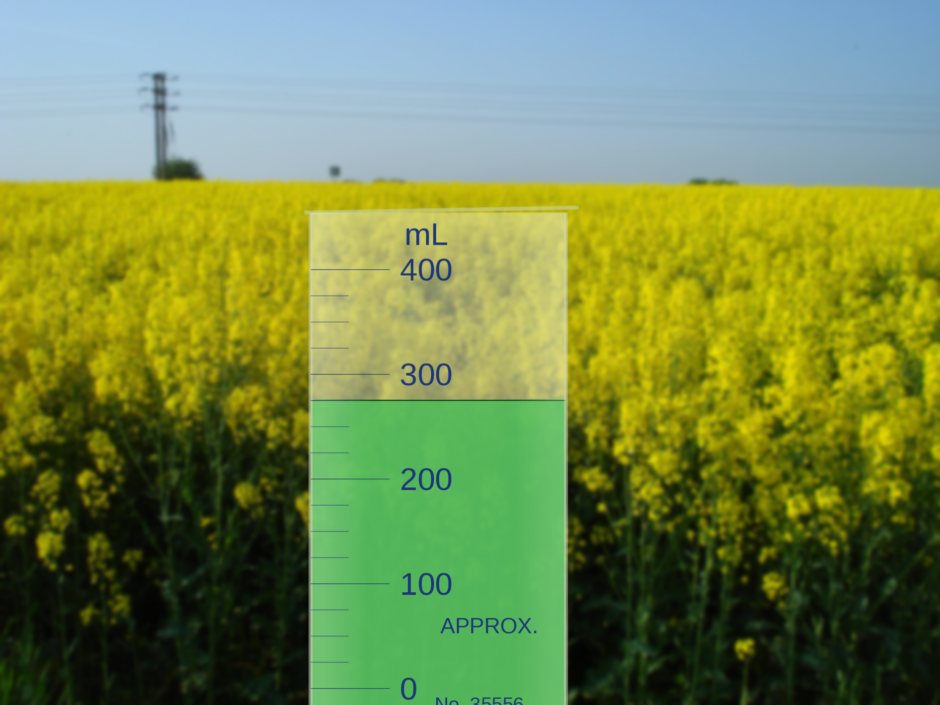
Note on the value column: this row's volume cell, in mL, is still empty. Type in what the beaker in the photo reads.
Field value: 275 mL
